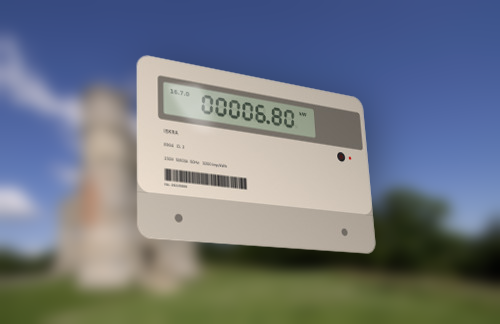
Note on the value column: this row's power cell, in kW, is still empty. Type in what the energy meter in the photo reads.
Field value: 6.80 kW
